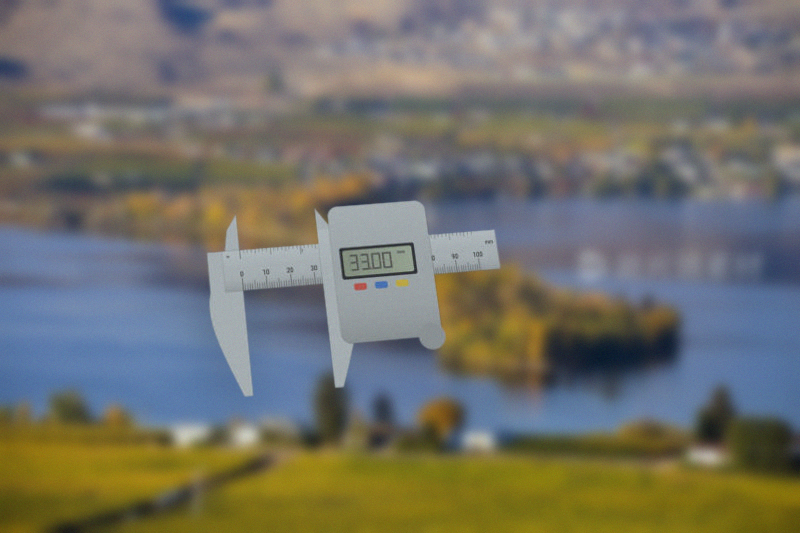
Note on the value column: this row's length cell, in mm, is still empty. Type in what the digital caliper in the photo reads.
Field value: 33.00 mm
